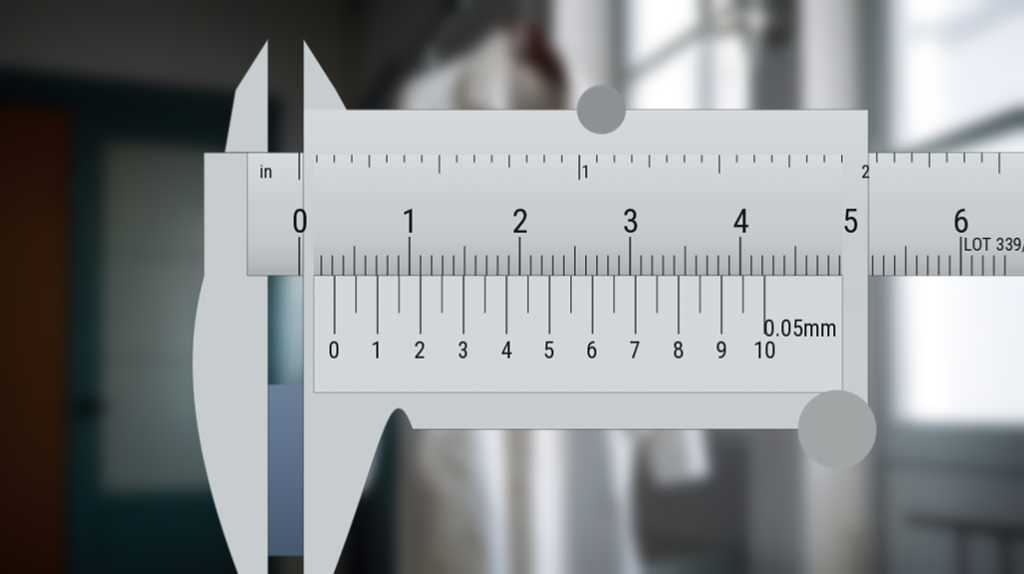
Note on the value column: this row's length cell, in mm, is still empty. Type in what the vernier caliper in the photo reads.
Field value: 3.2 mm
